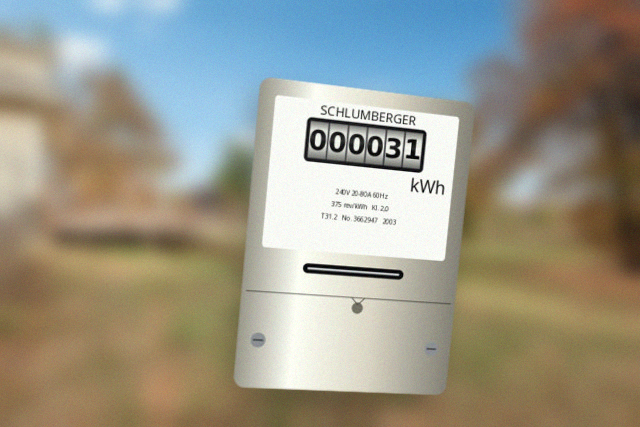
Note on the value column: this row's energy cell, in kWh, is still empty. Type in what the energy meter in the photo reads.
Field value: 31 kWh
